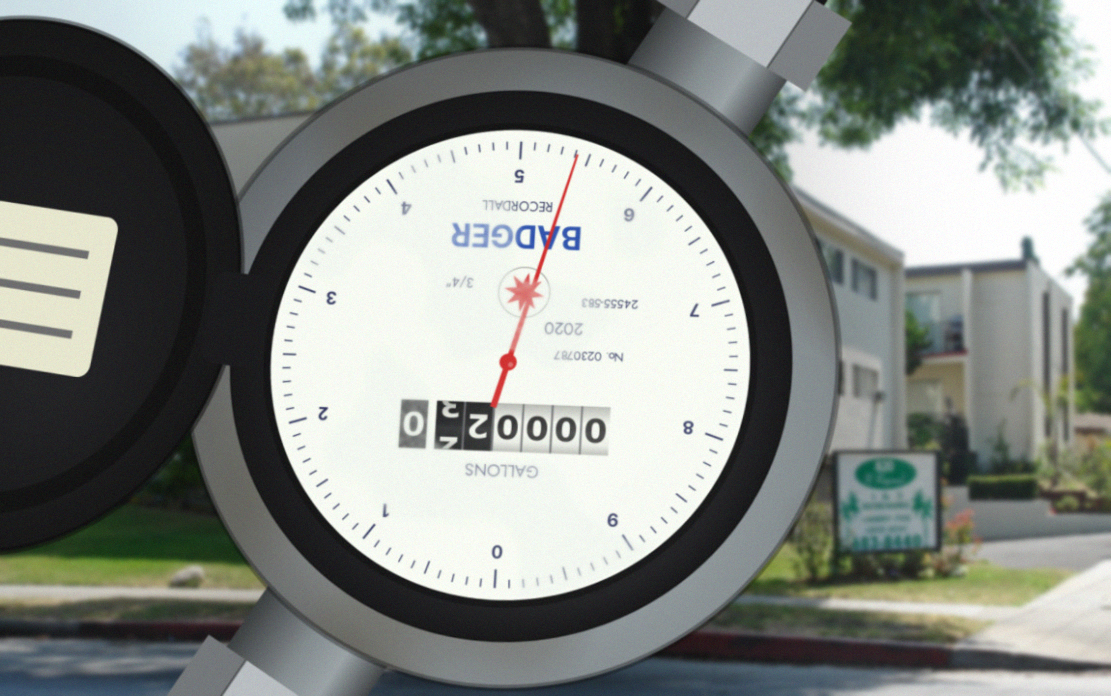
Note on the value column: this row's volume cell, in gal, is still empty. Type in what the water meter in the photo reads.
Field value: 225.4 gal
